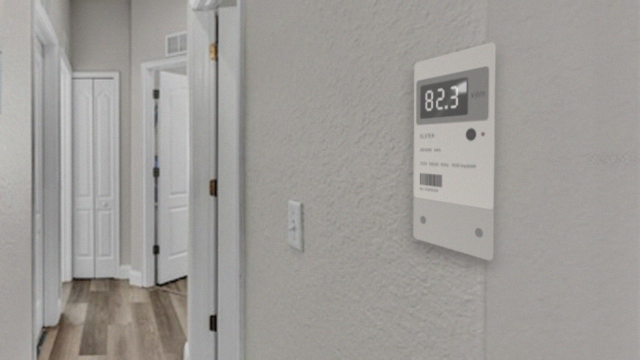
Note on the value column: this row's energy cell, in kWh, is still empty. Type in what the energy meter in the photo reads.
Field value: 82.3 kWh
